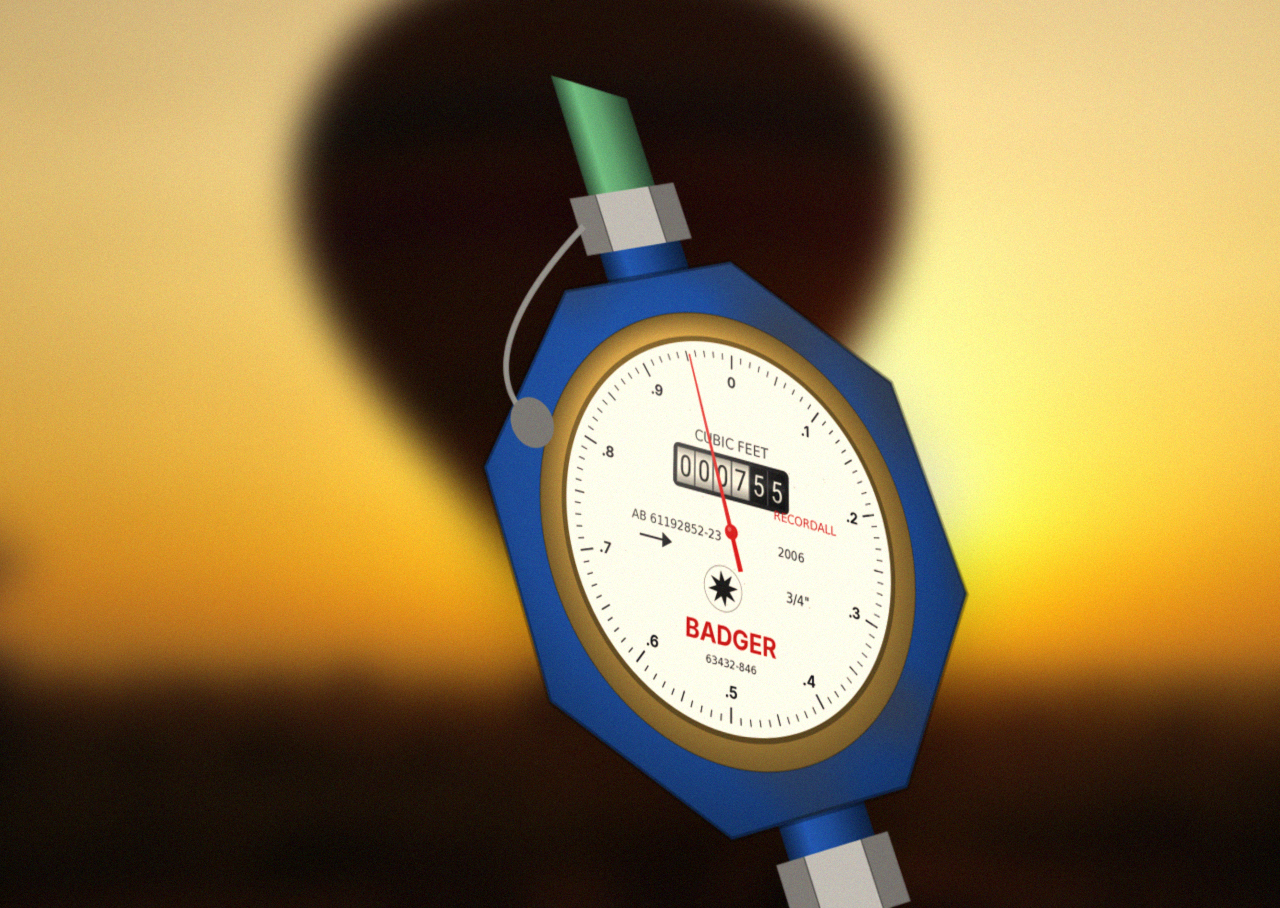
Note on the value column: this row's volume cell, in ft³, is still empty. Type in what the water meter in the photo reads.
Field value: 754.95 ft³
